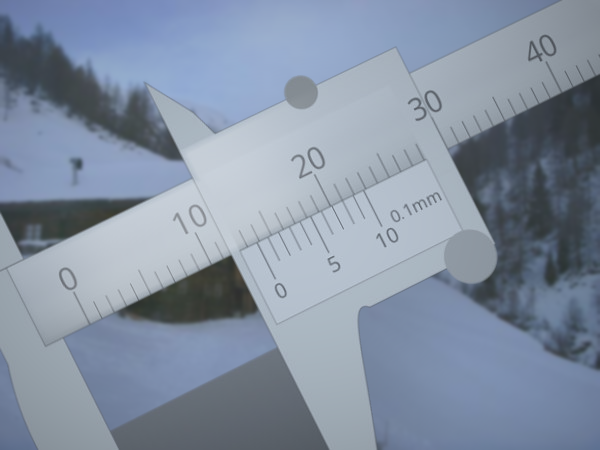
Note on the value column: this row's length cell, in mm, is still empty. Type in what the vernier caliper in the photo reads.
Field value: 13.8 mm
